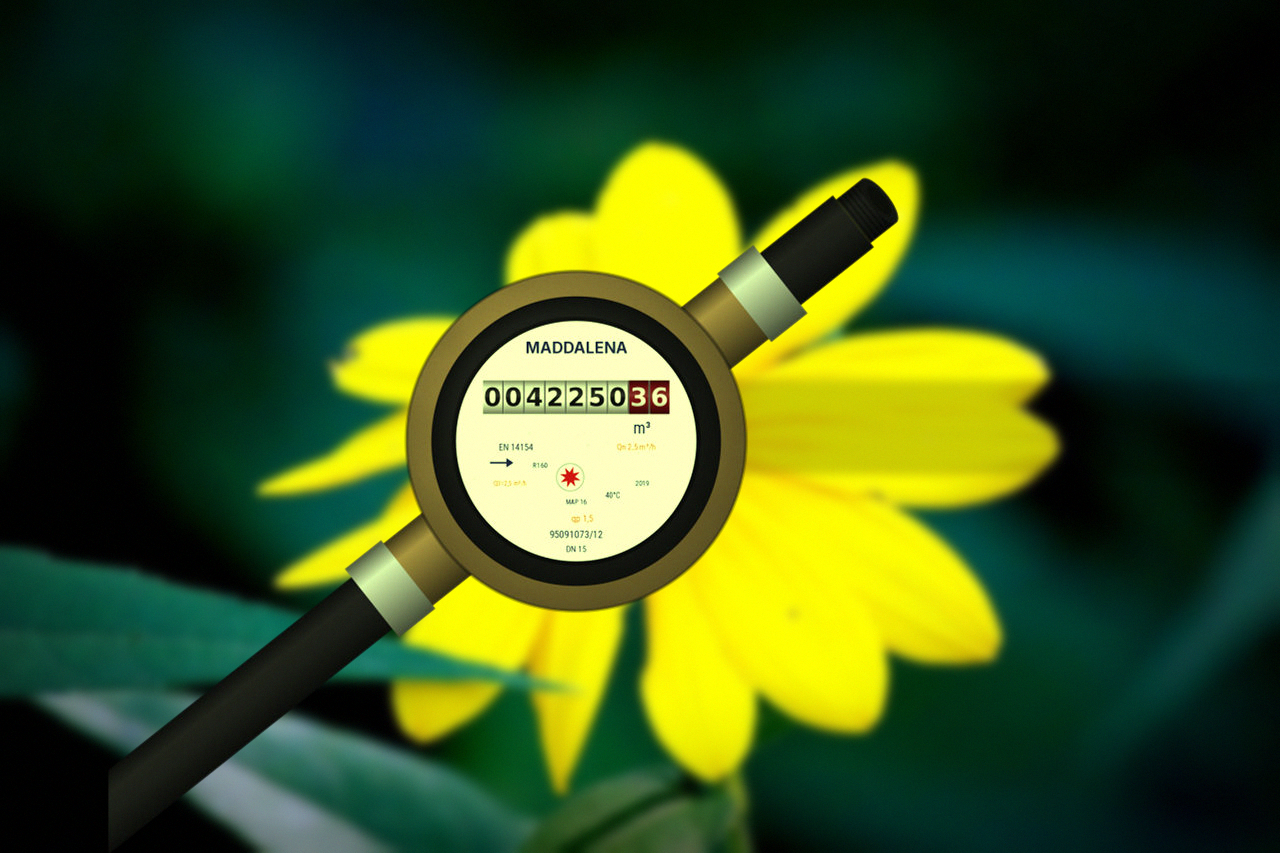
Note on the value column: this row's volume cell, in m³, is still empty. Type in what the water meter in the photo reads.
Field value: 42250.36 m³
